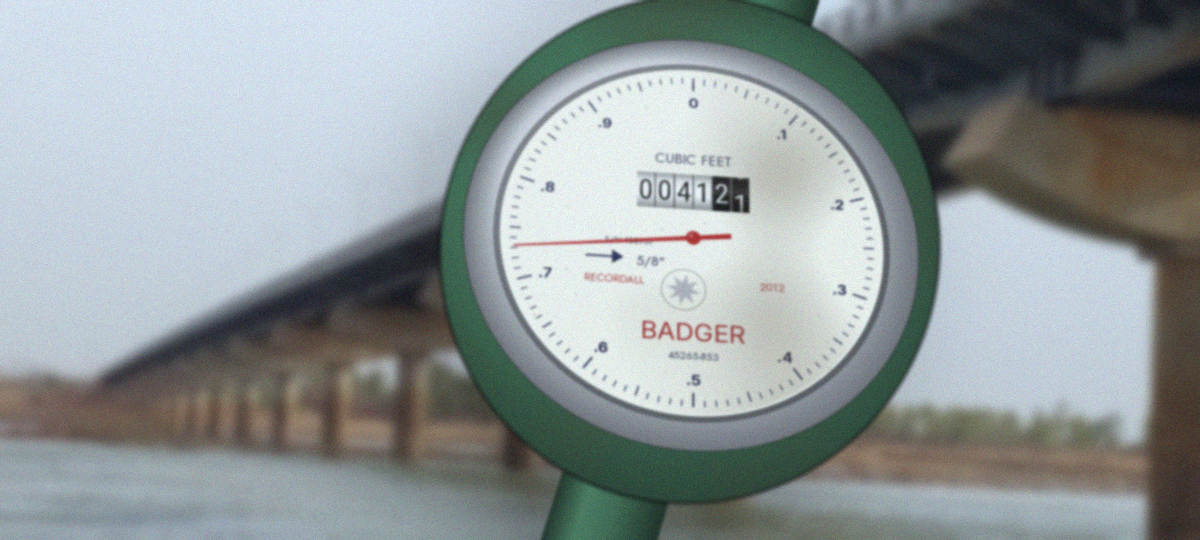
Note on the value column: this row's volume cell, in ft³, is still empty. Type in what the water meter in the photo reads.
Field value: 4120.73 ft³
